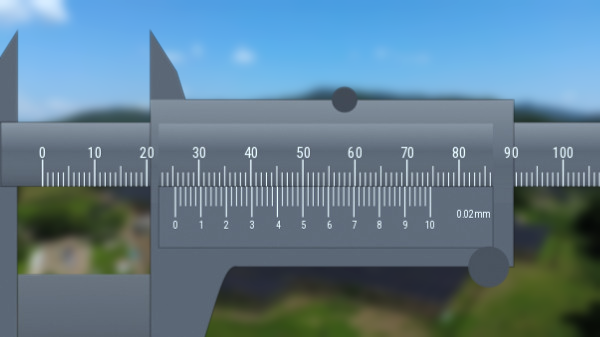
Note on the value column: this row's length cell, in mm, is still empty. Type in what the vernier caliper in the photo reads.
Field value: 25.5 mm
